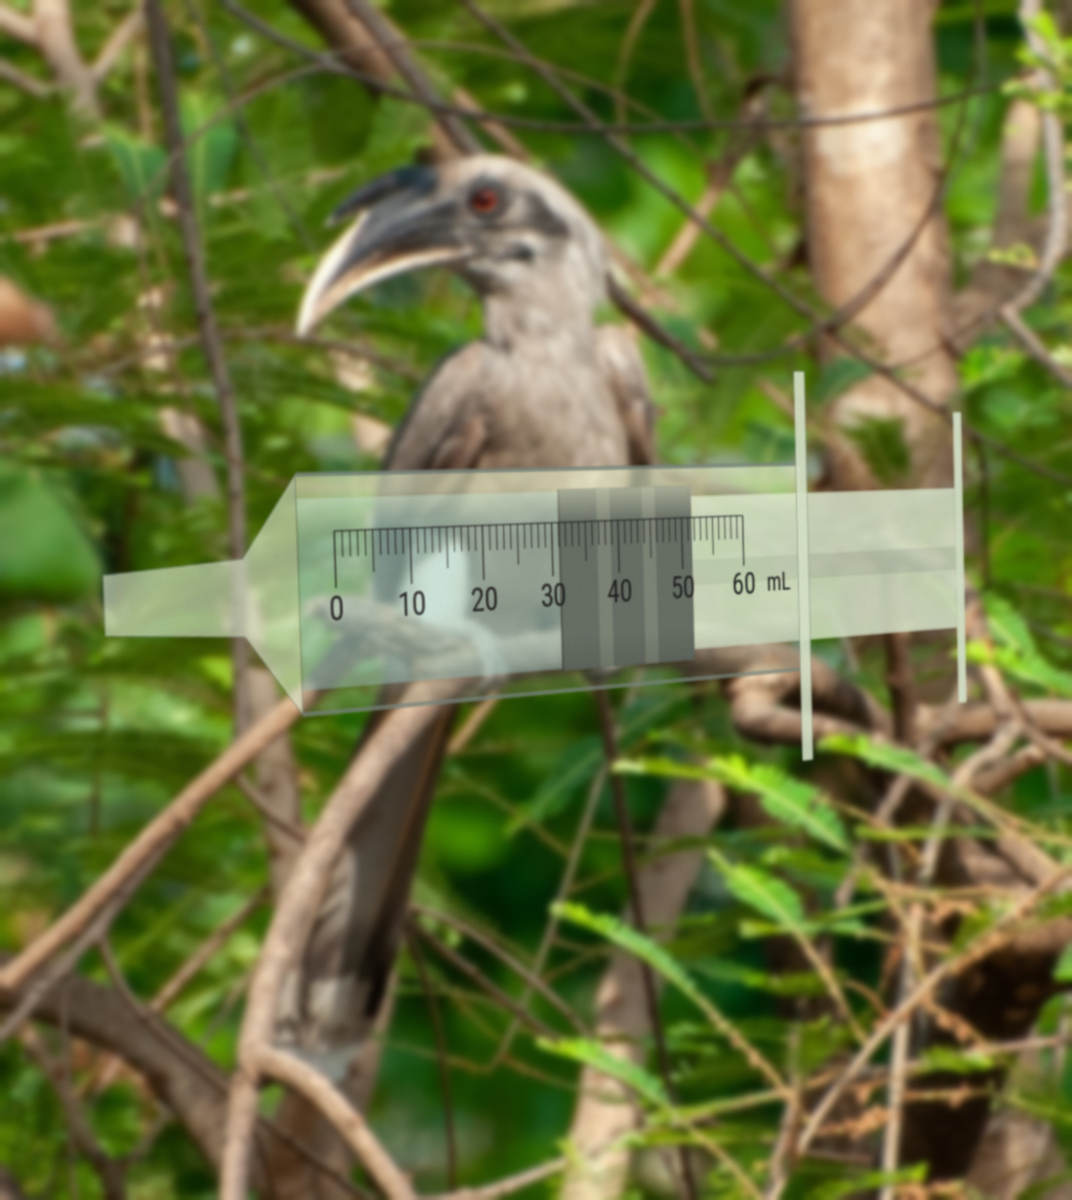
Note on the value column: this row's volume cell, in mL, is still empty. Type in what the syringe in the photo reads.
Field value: 31 mL
